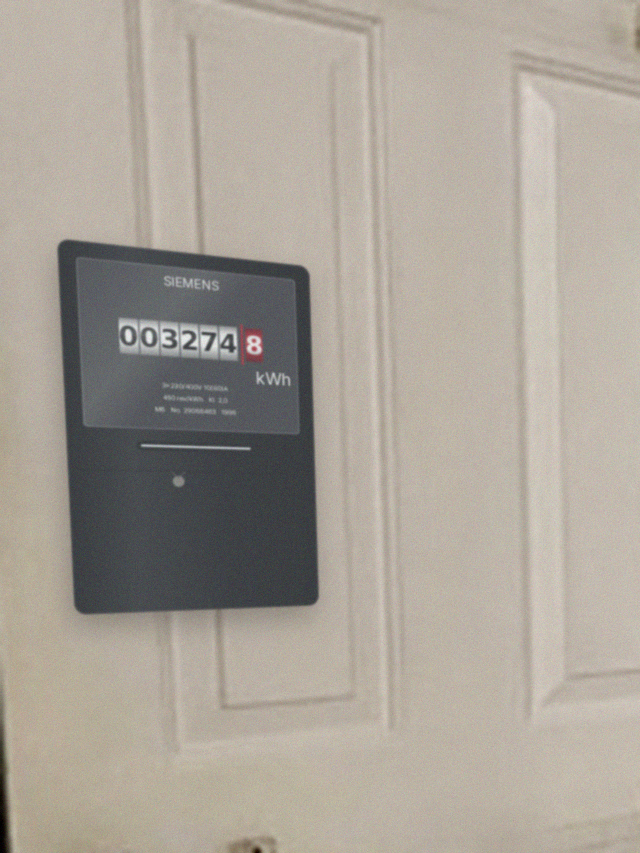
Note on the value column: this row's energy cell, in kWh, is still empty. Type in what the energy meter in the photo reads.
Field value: 3274.8 kWh
